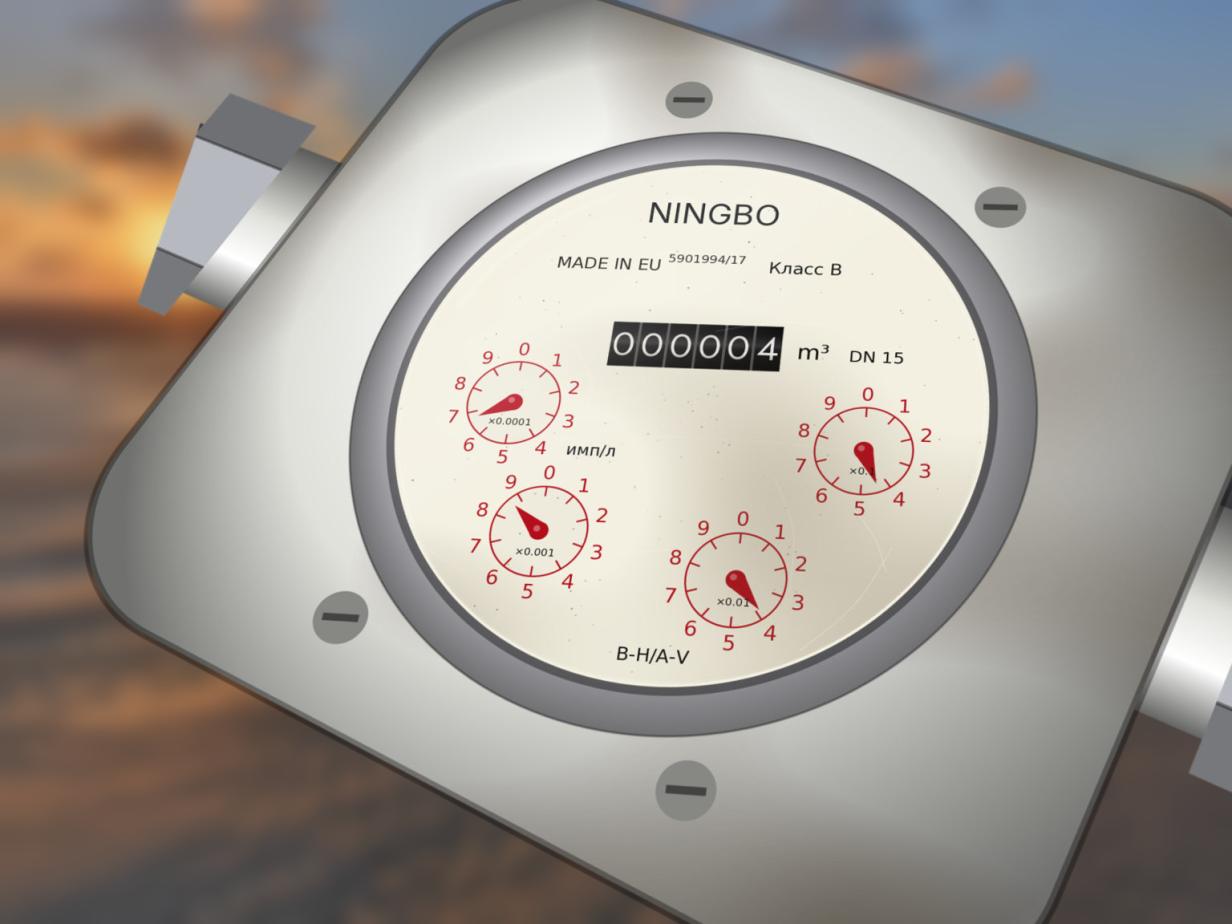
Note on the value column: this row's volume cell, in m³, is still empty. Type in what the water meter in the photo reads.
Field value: 4.4386 m³
